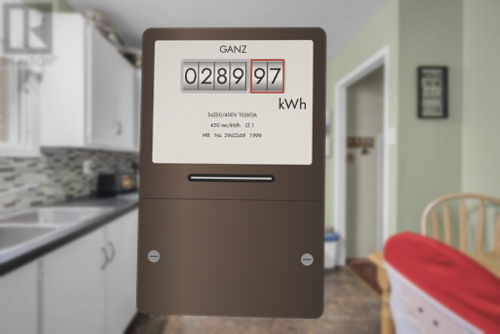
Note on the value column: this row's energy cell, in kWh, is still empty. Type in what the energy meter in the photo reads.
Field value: 289.97 kWh
